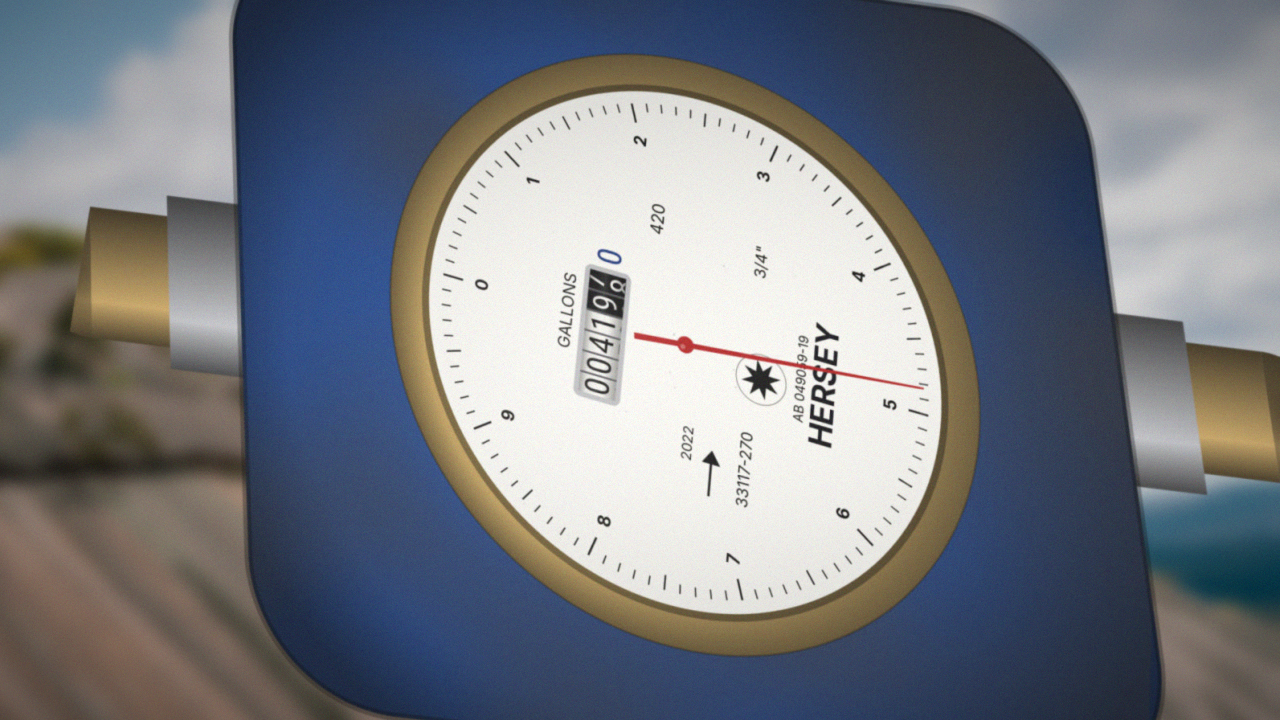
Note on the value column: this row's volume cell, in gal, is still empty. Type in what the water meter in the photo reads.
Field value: 41974.8 gal
